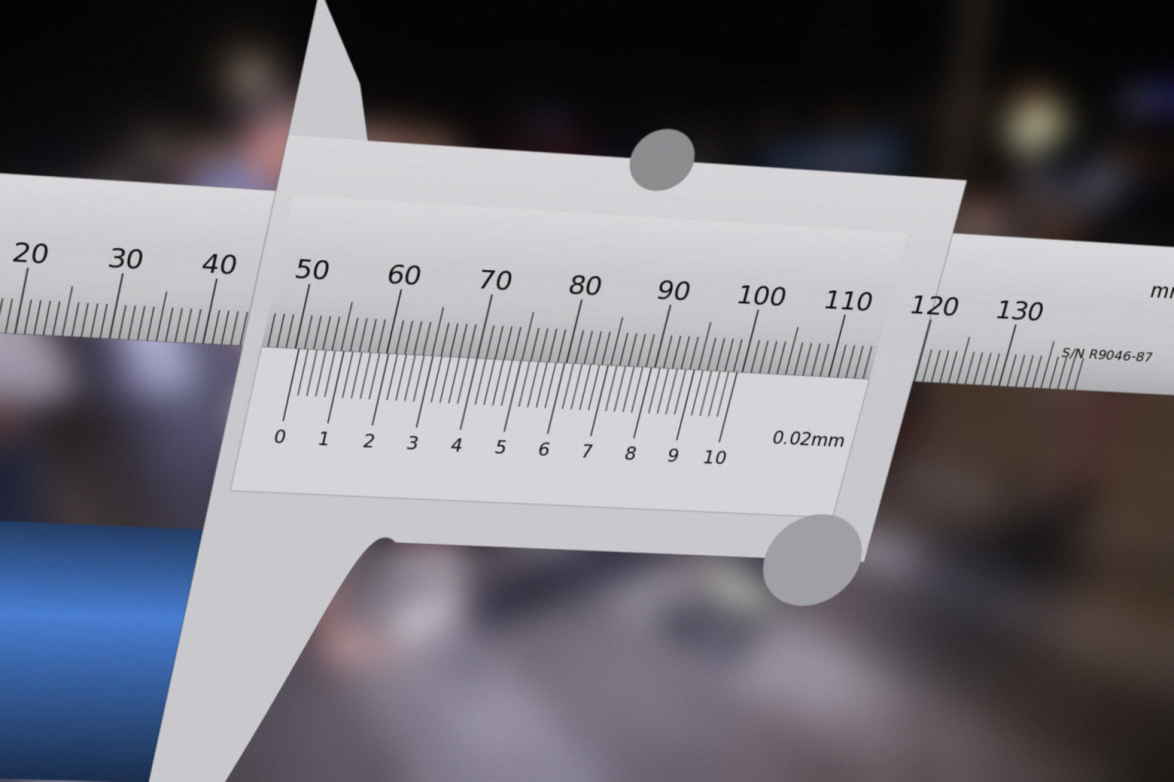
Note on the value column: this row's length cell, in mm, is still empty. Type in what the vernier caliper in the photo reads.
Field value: 50.4 mm
